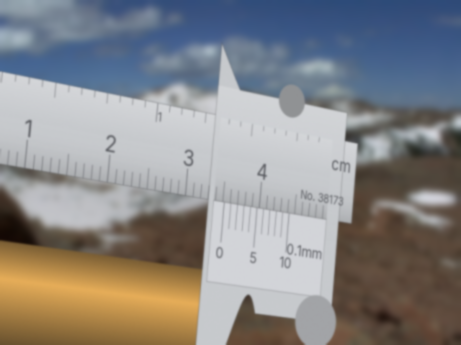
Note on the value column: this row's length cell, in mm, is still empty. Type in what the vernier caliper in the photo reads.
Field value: 35.2 mm
